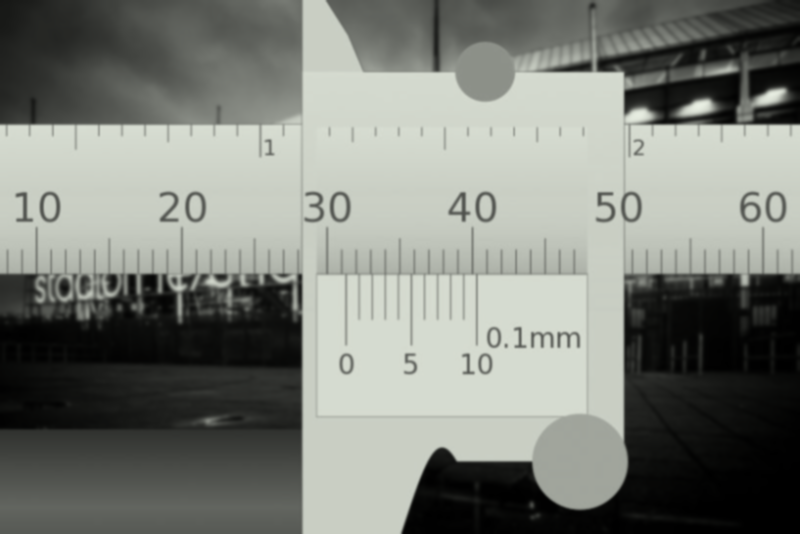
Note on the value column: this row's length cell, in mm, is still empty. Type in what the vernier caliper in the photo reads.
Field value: 31.3 mm
